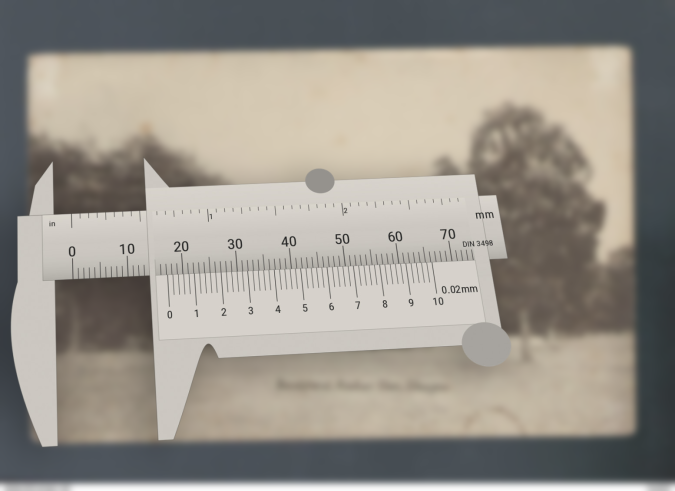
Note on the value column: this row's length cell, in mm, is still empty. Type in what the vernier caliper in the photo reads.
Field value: 17.2 mm
